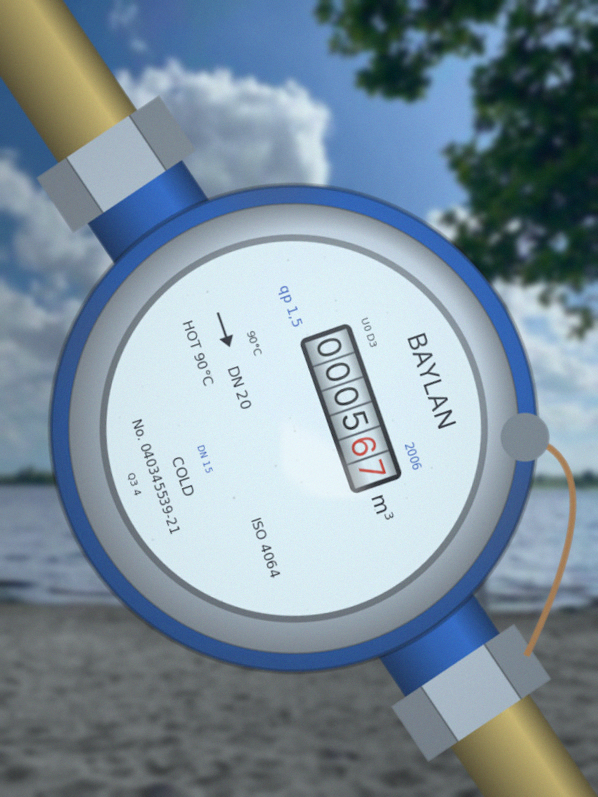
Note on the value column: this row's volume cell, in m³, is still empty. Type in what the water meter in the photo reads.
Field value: 5.67 m³
